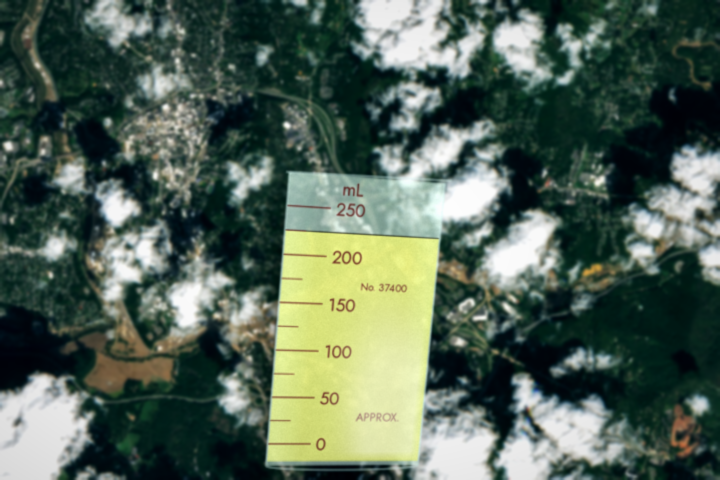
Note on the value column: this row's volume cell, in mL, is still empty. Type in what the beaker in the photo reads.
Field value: 225 mL
